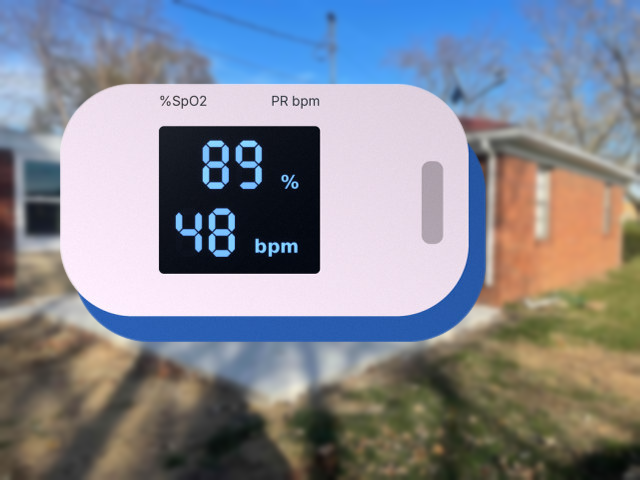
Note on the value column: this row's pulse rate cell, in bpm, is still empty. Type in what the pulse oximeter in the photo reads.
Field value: 48 bpm
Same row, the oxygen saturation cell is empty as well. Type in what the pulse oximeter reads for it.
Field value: 89 %
